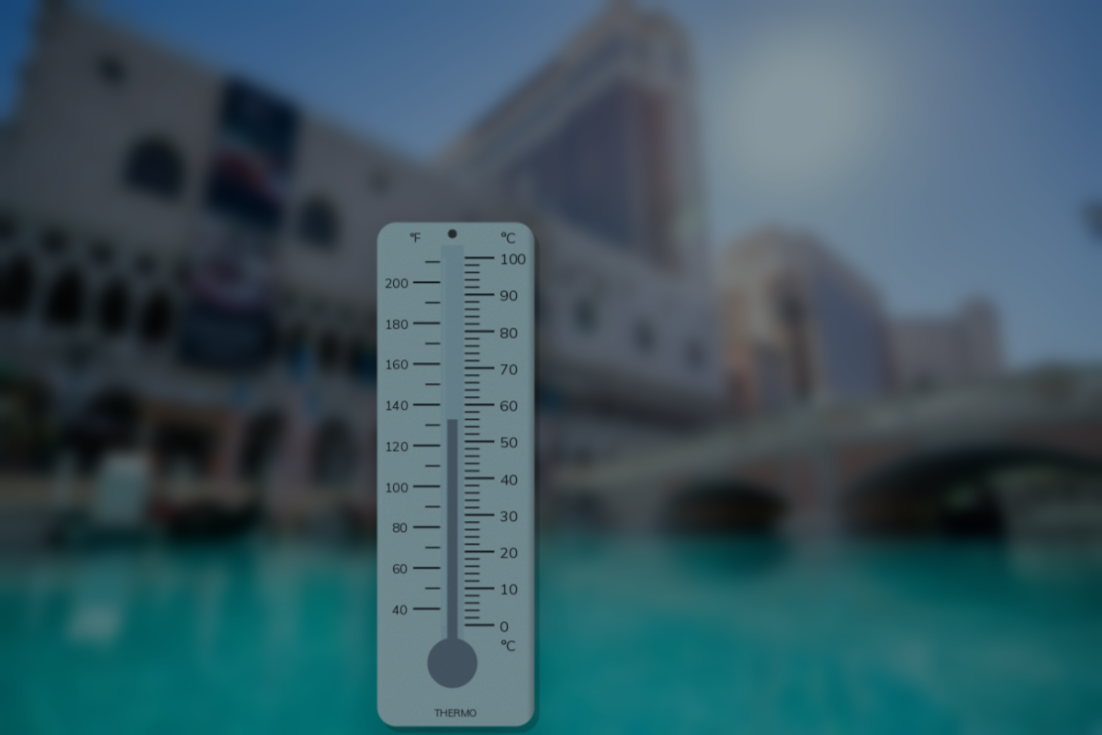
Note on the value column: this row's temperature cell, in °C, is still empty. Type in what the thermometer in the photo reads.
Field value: 56 °C
